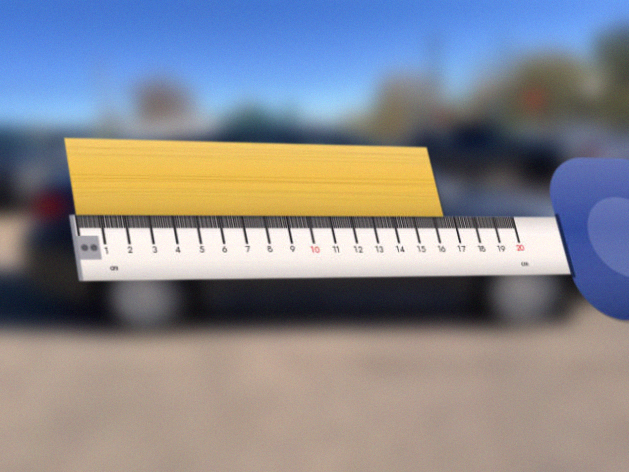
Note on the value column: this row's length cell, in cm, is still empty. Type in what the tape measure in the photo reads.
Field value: 16.5 cm
